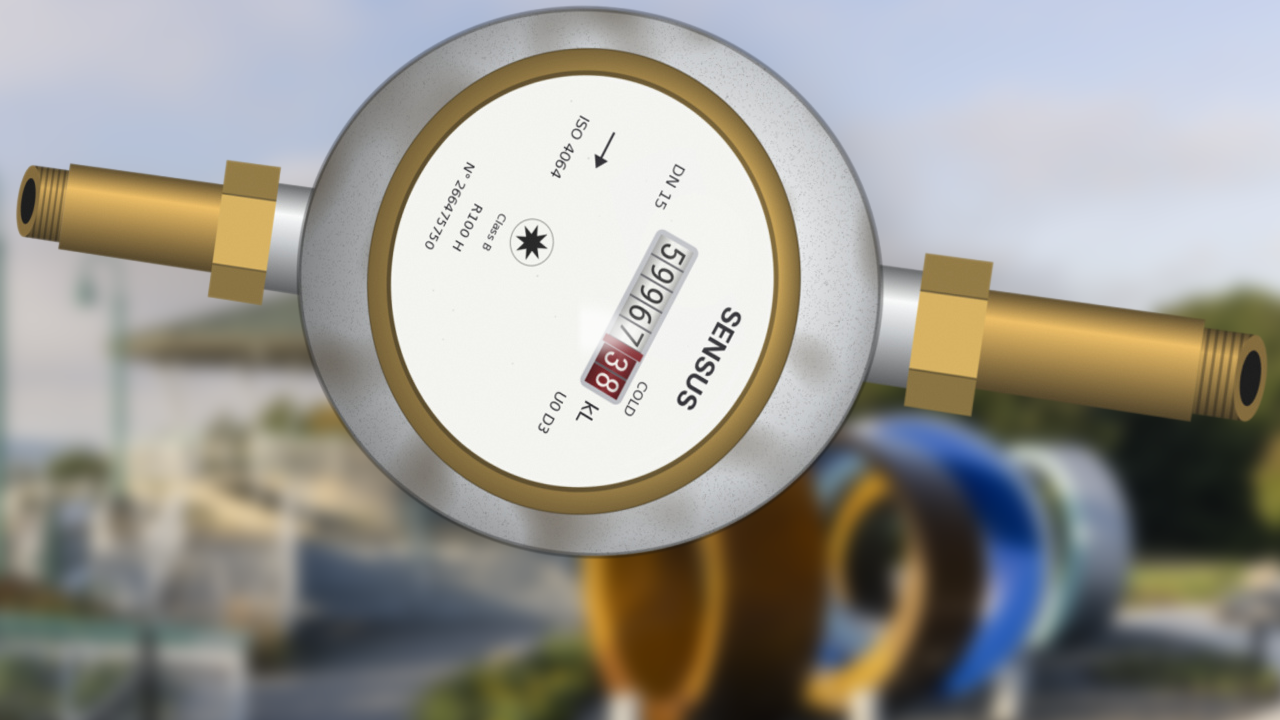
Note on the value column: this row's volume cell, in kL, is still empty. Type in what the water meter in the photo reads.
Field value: 59967.38 kL
